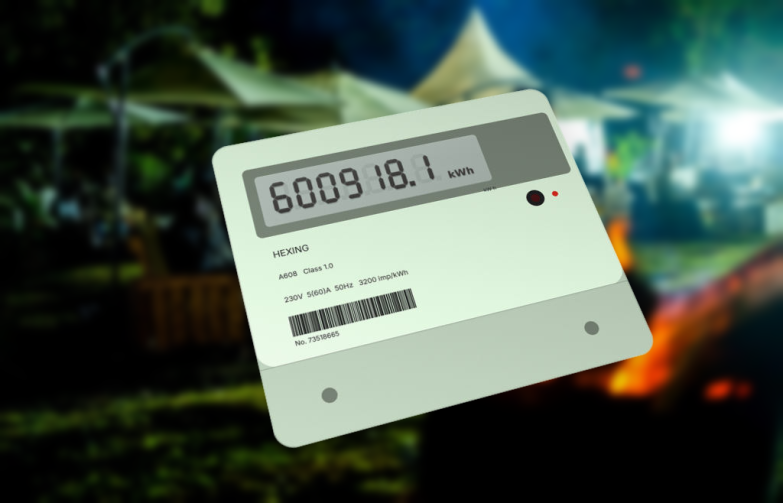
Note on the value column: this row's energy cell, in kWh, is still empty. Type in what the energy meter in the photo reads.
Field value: 600918.1 kWh
